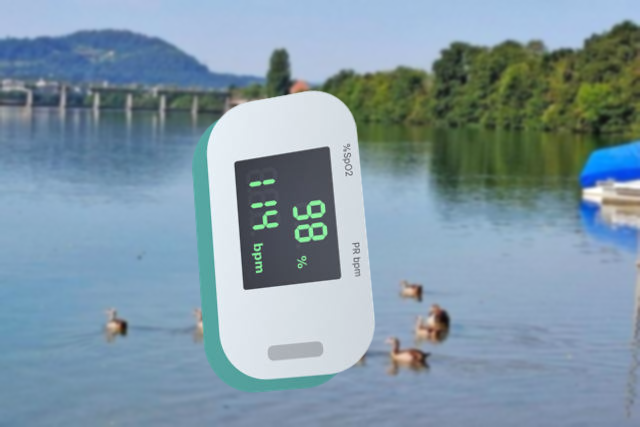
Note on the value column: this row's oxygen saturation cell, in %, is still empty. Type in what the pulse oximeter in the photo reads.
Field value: 98 %
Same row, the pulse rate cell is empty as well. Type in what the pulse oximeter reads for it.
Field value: 114 bpm
